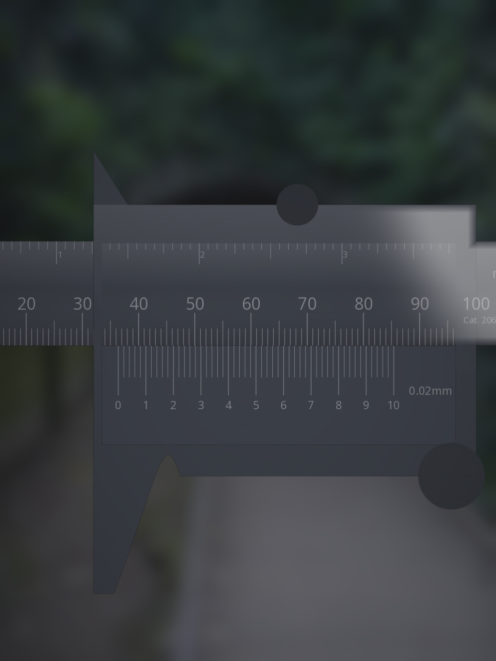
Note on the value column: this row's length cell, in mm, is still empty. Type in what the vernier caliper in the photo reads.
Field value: 36.4 mm
